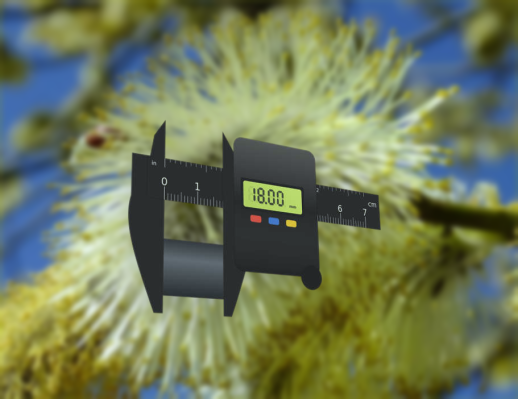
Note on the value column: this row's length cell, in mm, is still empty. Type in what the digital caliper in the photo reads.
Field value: 18.00 mm
